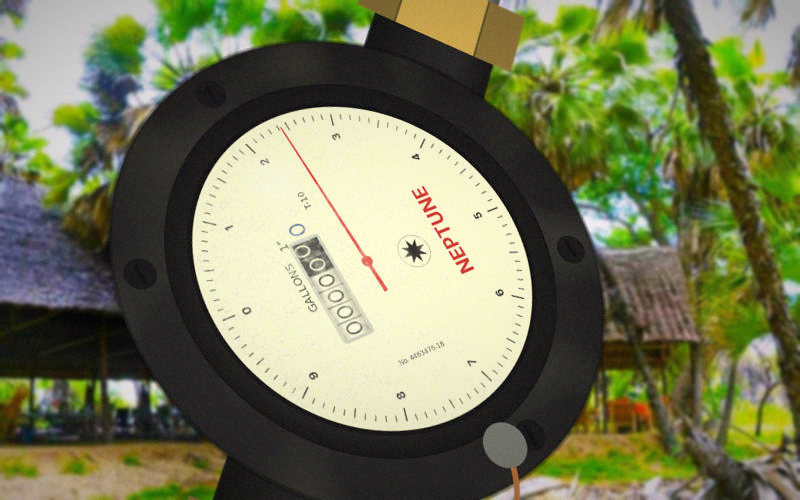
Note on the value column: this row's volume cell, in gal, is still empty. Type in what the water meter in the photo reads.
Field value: 2.4 gal
